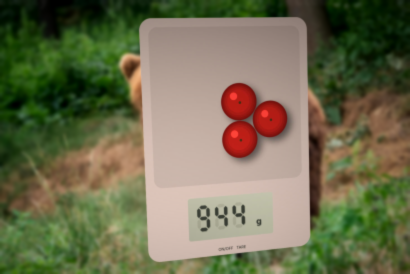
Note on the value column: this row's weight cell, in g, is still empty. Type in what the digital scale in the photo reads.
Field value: 944 g
